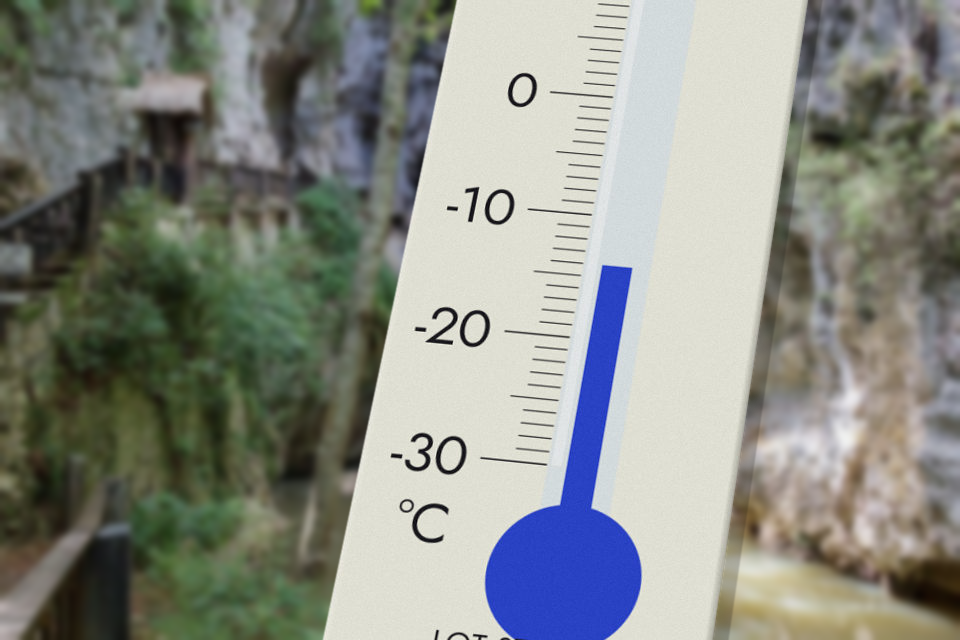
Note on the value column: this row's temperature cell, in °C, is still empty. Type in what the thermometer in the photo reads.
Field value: -14 °C
